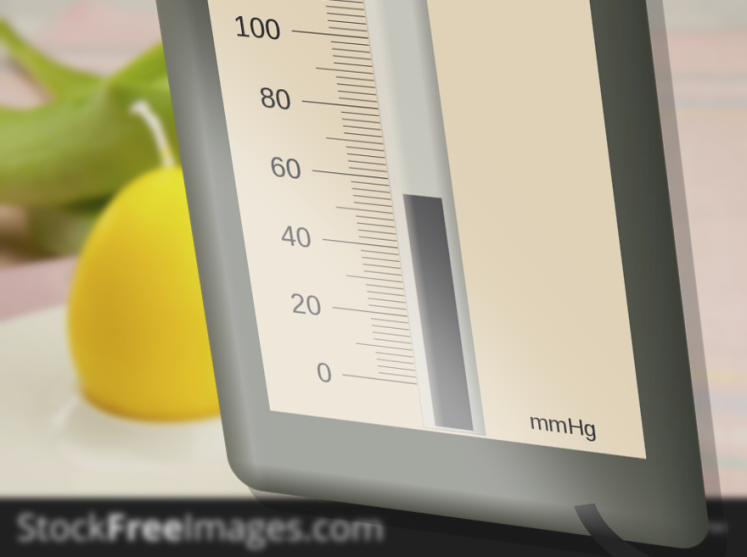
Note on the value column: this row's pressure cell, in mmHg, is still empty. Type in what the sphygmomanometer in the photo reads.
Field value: 56 mmHg
